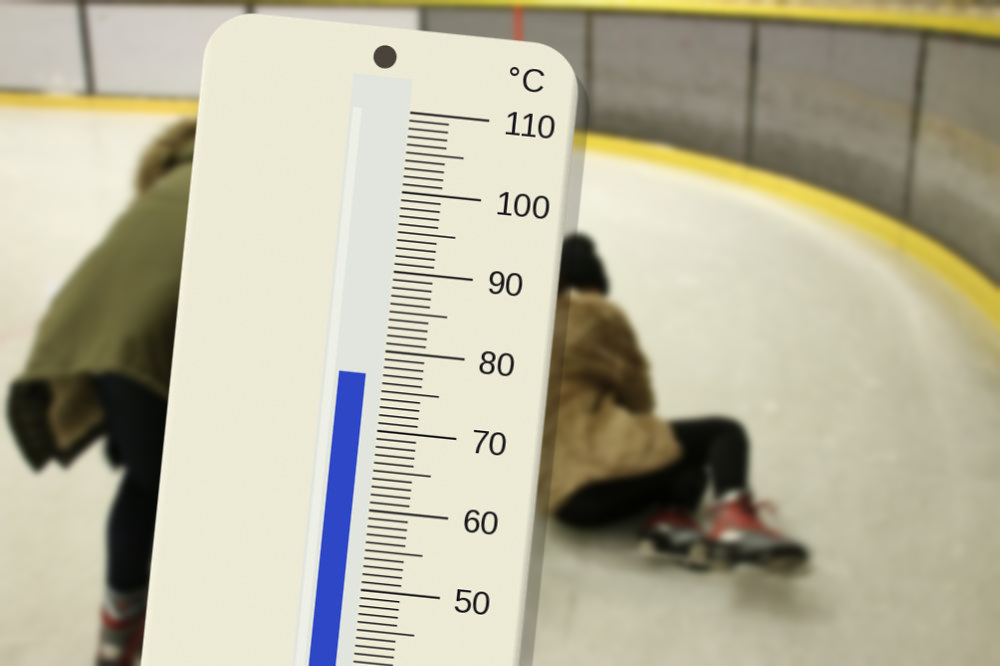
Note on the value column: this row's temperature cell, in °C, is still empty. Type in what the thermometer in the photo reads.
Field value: 77 °C
